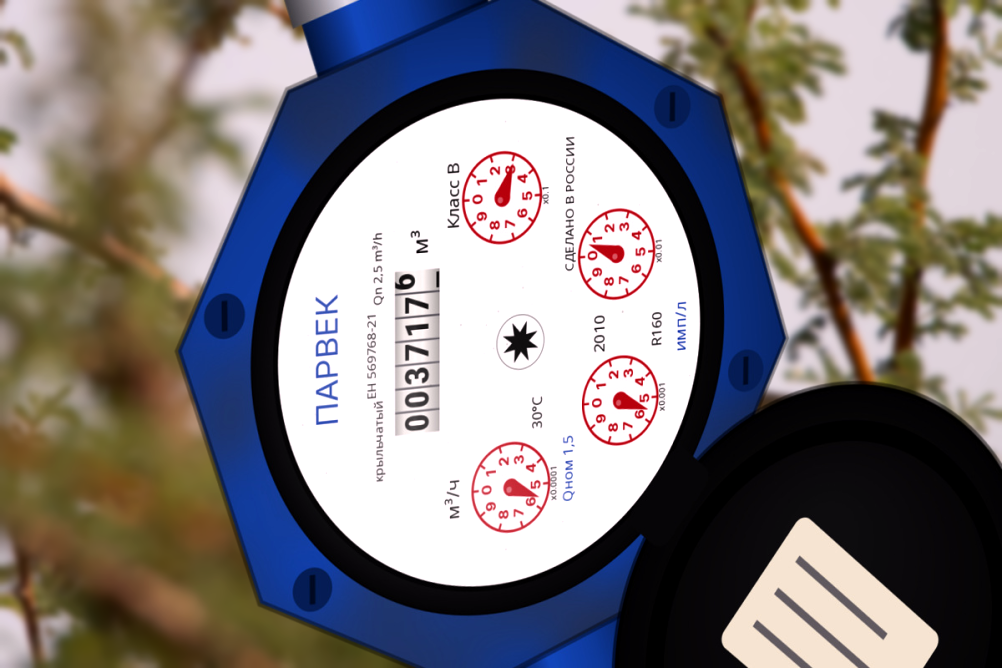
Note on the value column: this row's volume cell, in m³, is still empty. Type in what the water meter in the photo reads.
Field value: 37176.3055 m³
